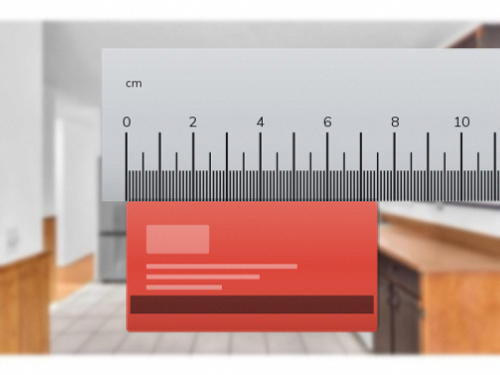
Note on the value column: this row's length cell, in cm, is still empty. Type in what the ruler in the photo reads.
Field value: 7.5 cm
